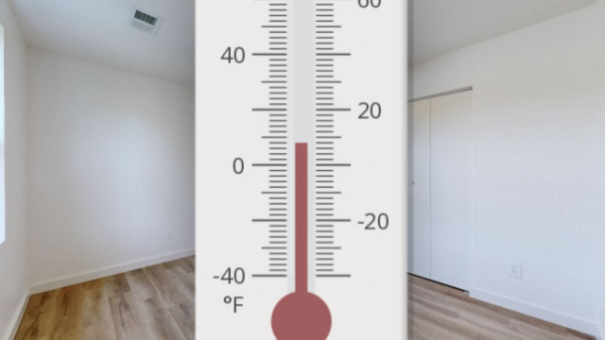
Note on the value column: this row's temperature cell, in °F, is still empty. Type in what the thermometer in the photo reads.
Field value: 8 °F
